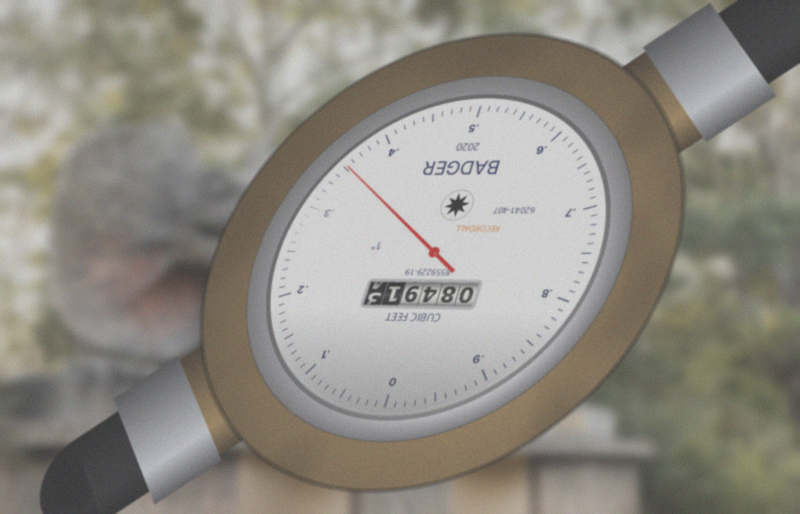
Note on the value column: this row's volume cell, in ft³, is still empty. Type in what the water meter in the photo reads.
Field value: 84913.35 ft³
